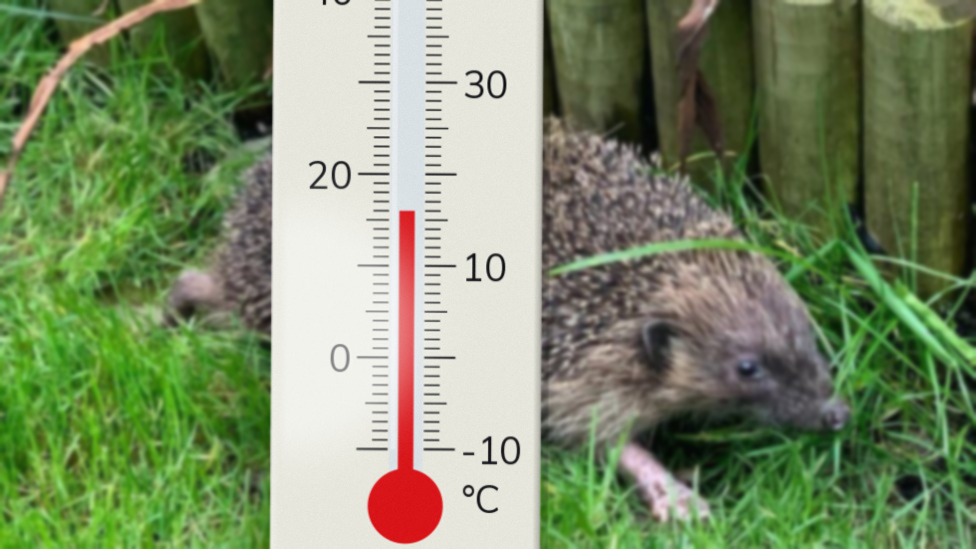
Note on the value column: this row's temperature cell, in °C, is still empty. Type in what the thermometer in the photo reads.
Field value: 16 °C
